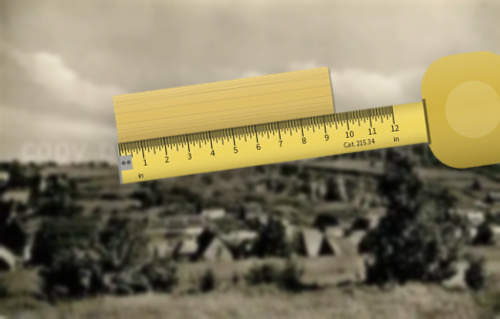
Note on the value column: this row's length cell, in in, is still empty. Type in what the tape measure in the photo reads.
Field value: 9.5 in
